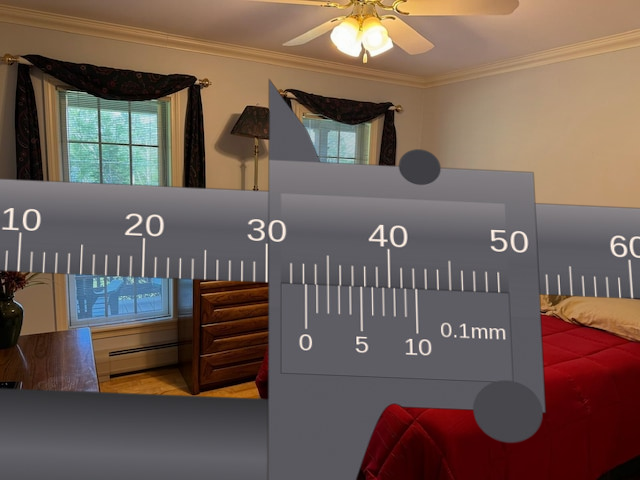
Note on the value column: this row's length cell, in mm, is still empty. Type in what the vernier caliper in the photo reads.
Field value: 33.2 mm
